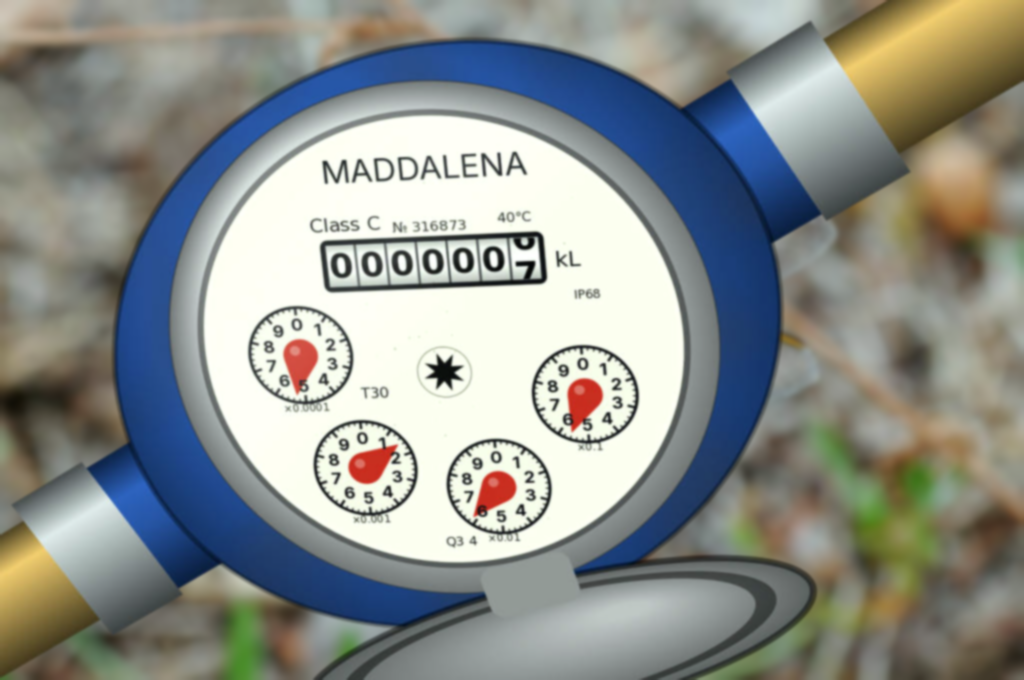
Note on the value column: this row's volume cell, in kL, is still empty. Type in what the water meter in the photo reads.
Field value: 6.5615 kL
